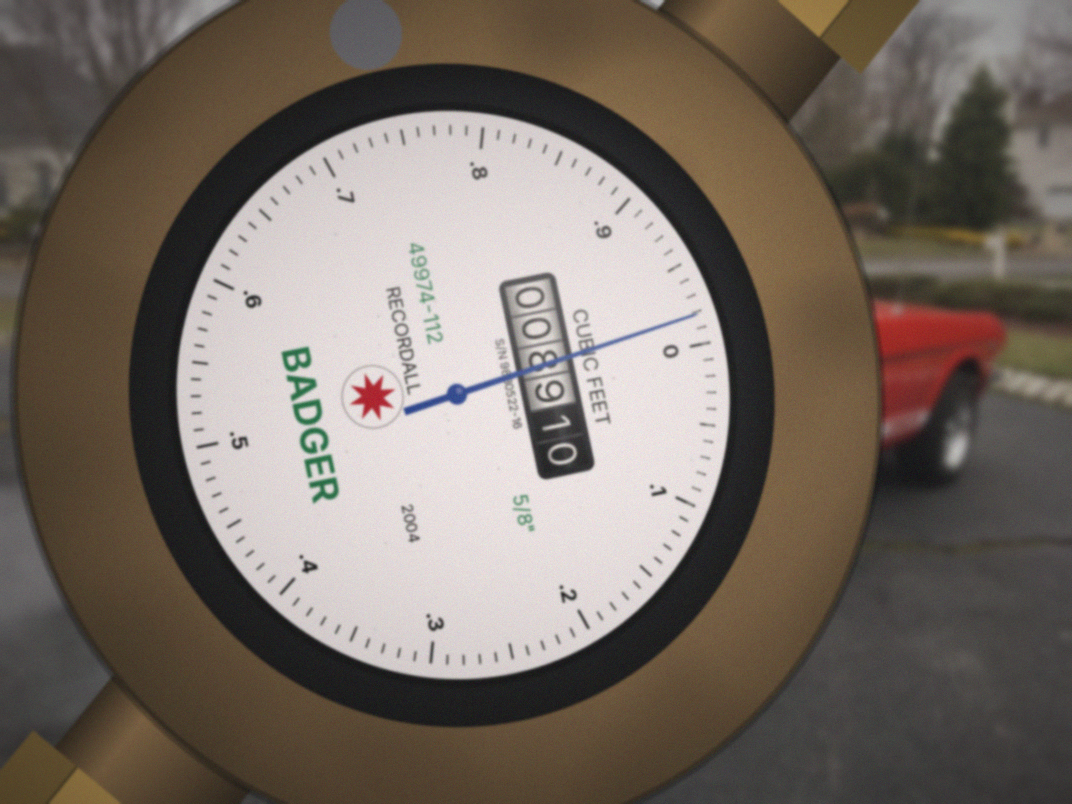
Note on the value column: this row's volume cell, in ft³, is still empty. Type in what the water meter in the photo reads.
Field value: 8909.98 ft³
